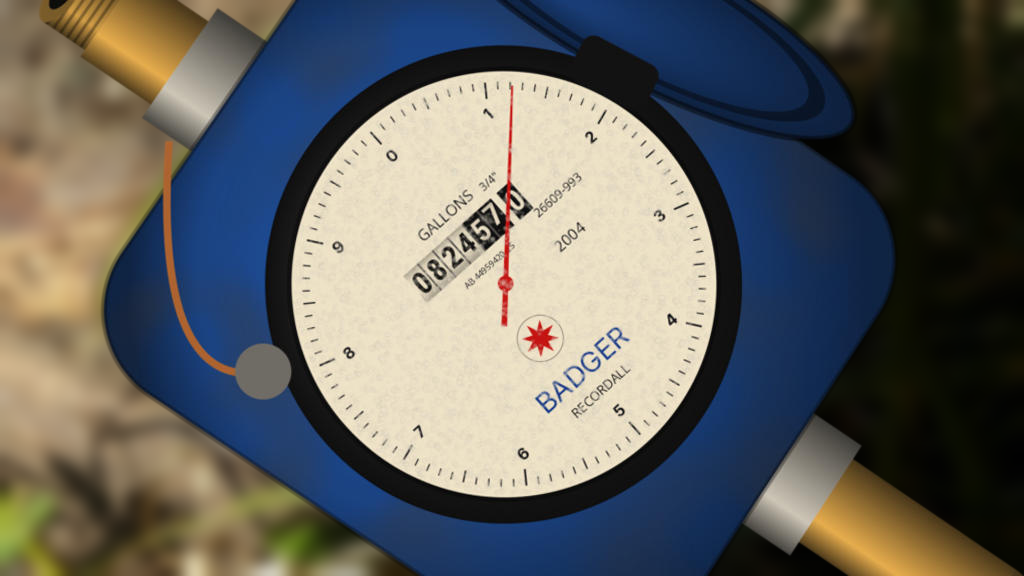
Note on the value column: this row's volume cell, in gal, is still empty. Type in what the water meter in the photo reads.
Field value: 824571.2 gal
